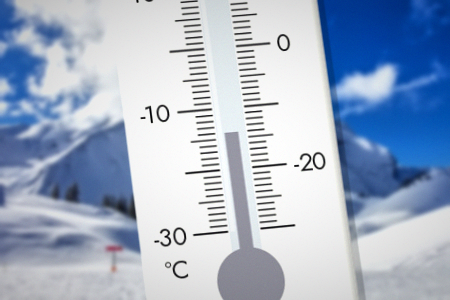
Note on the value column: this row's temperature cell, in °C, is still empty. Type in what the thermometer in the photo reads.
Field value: -14 °C
